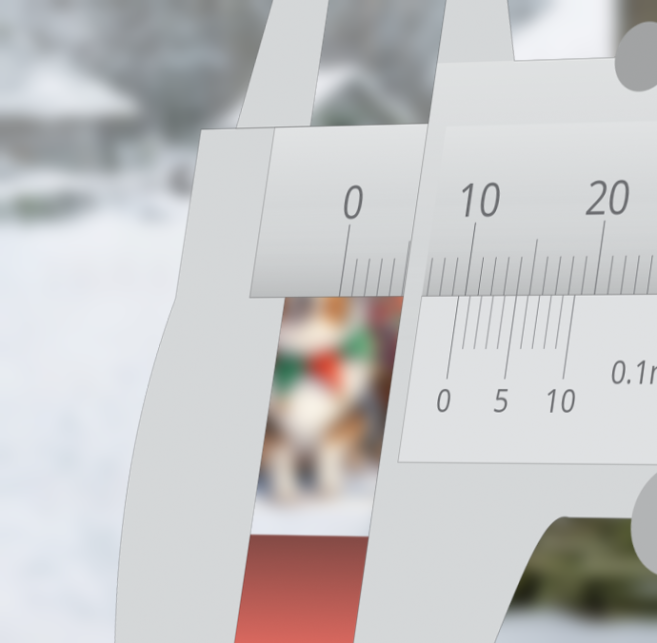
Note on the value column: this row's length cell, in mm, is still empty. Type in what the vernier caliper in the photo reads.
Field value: 9.5 mm
